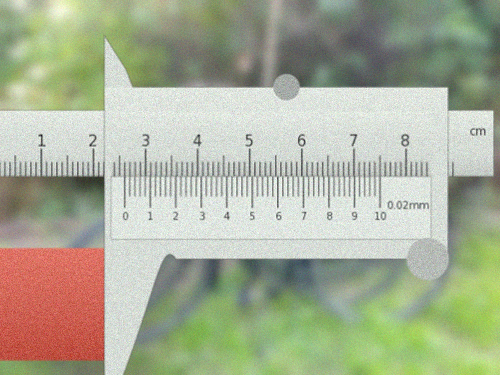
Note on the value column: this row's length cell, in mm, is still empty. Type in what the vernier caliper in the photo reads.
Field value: 26.0 mm
